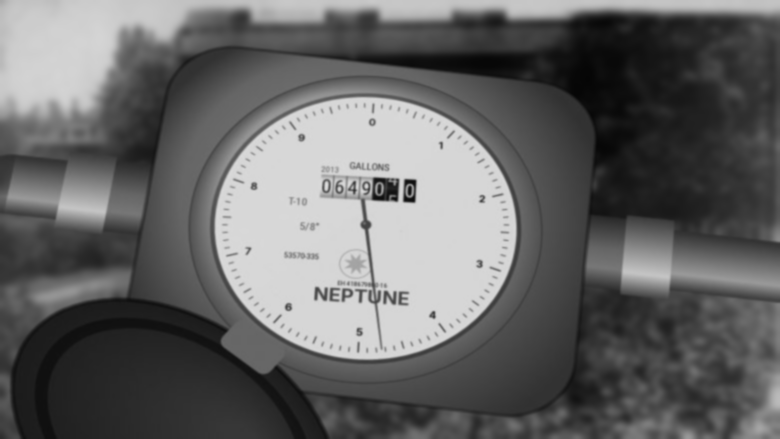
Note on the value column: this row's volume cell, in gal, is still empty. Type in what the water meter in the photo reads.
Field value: 649044.7 gal
